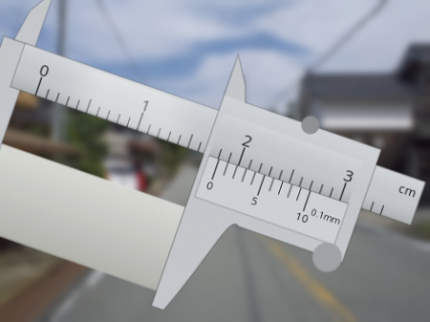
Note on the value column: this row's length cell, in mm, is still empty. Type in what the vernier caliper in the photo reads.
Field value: 18.1 mm
